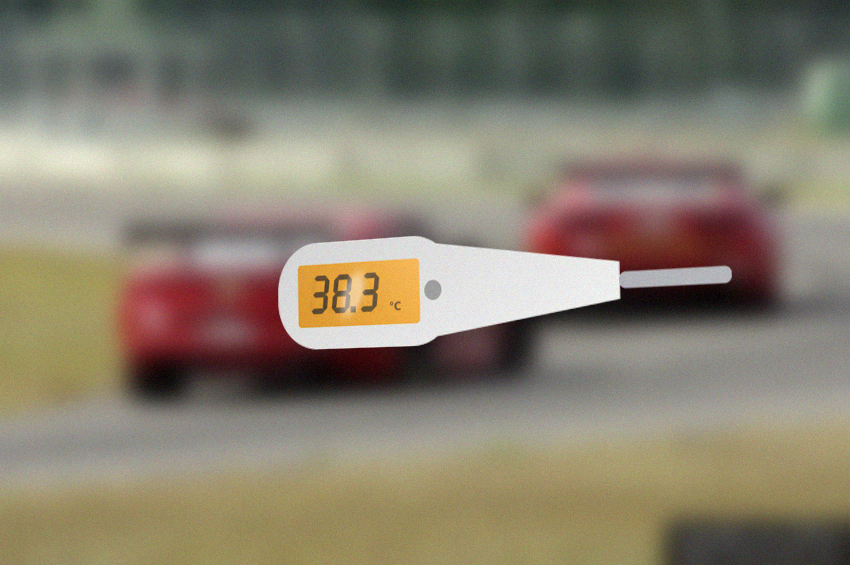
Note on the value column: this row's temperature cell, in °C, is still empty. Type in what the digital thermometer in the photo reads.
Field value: 38.3 °C
